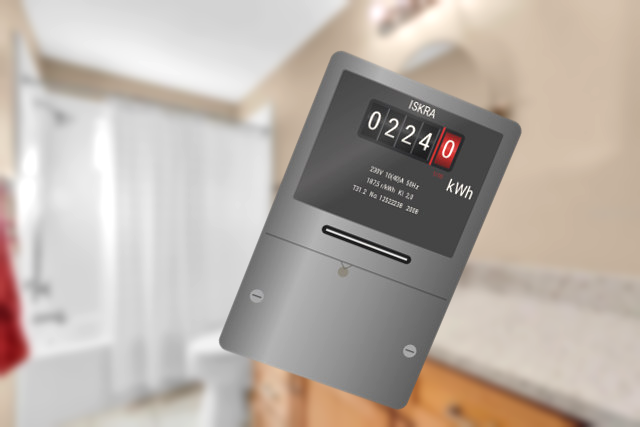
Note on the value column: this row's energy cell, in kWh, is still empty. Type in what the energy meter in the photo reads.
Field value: 224.0 kWh
